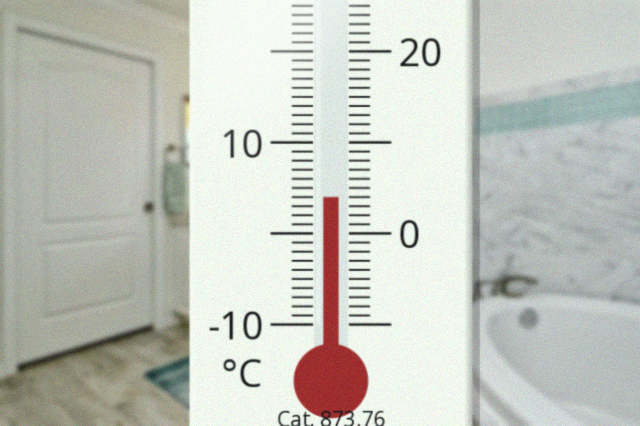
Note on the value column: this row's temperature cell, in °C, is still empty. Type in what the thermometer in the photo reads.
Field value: 4 °C
